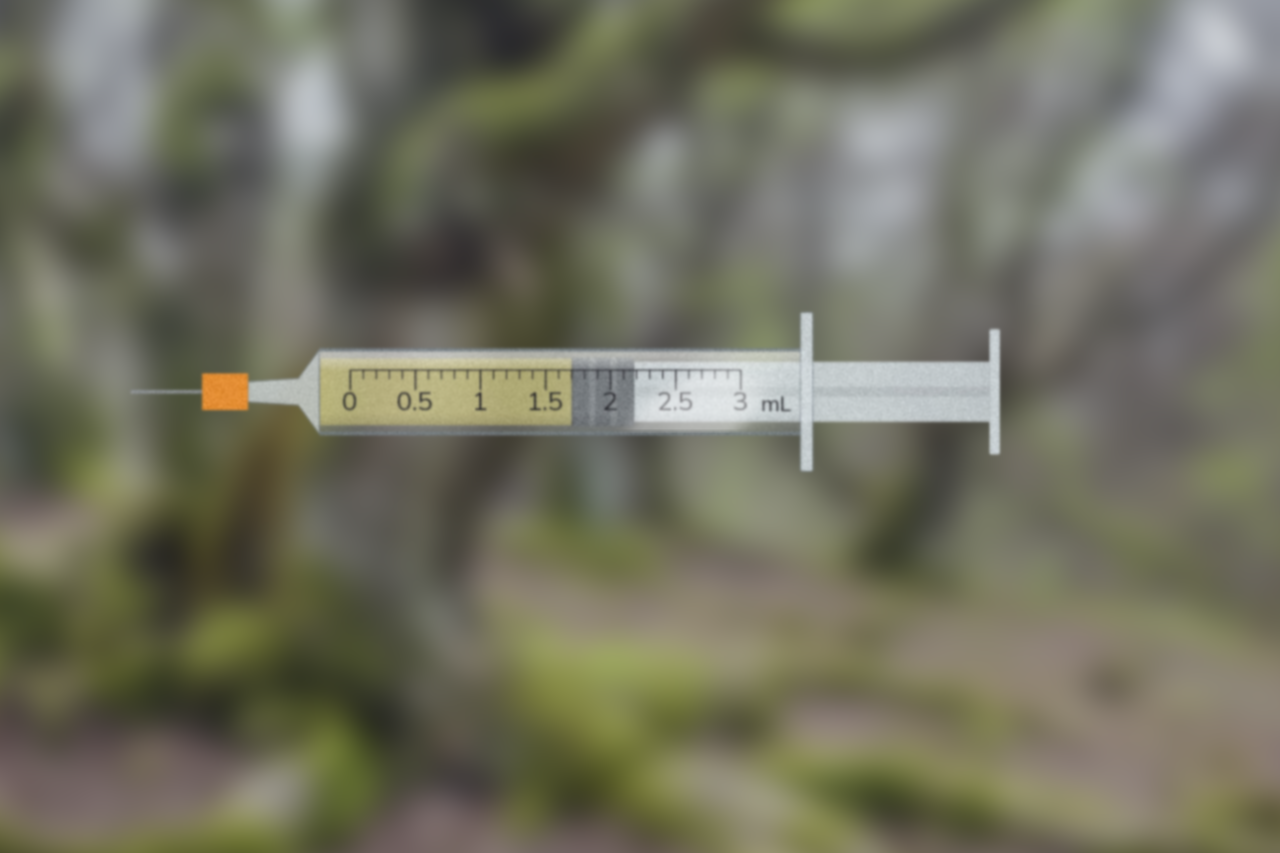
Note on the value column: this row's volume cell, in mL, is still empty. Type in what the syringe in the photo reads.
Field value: 1.7 mL
